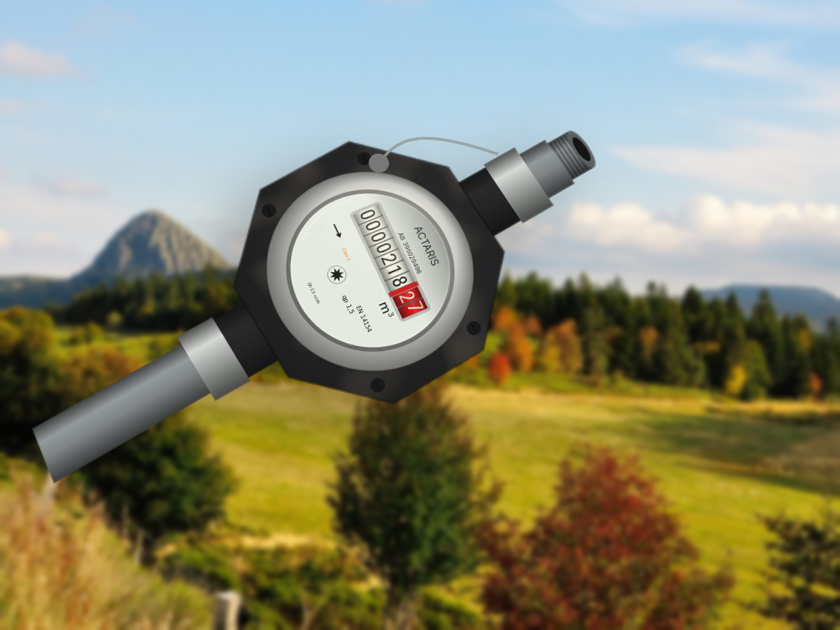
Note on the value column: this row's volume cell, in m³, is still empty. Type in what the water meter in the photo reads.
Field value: 218.27 m³
